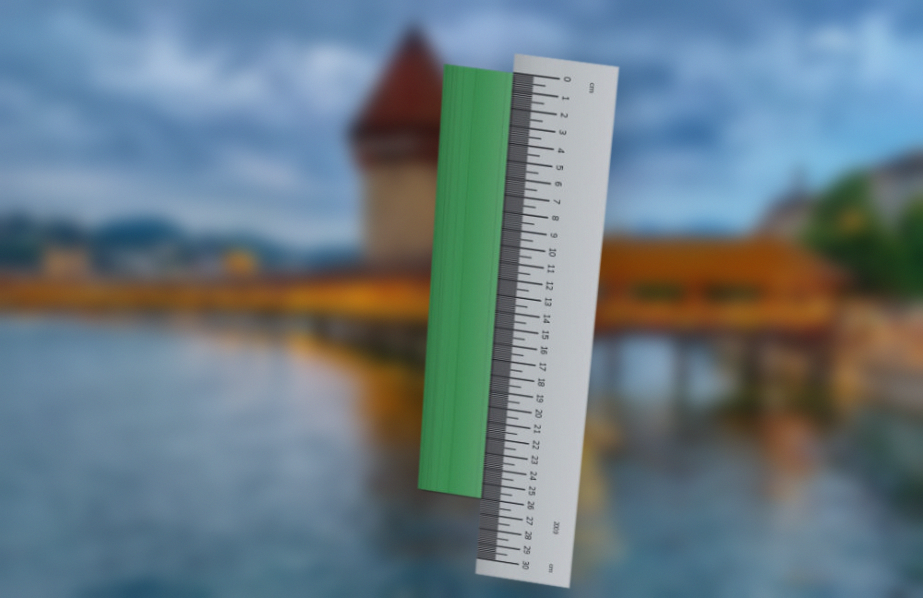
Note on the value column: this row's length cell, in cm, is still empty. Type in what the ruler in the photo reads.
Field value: 26 cm
